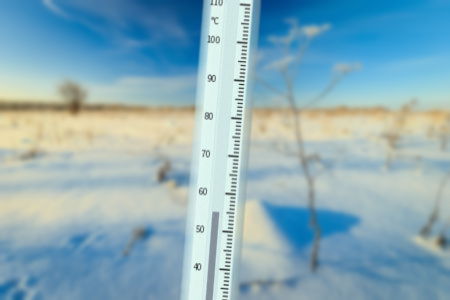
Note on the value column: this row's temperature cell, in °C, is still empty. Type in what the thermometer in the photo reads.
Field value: 55 °C
